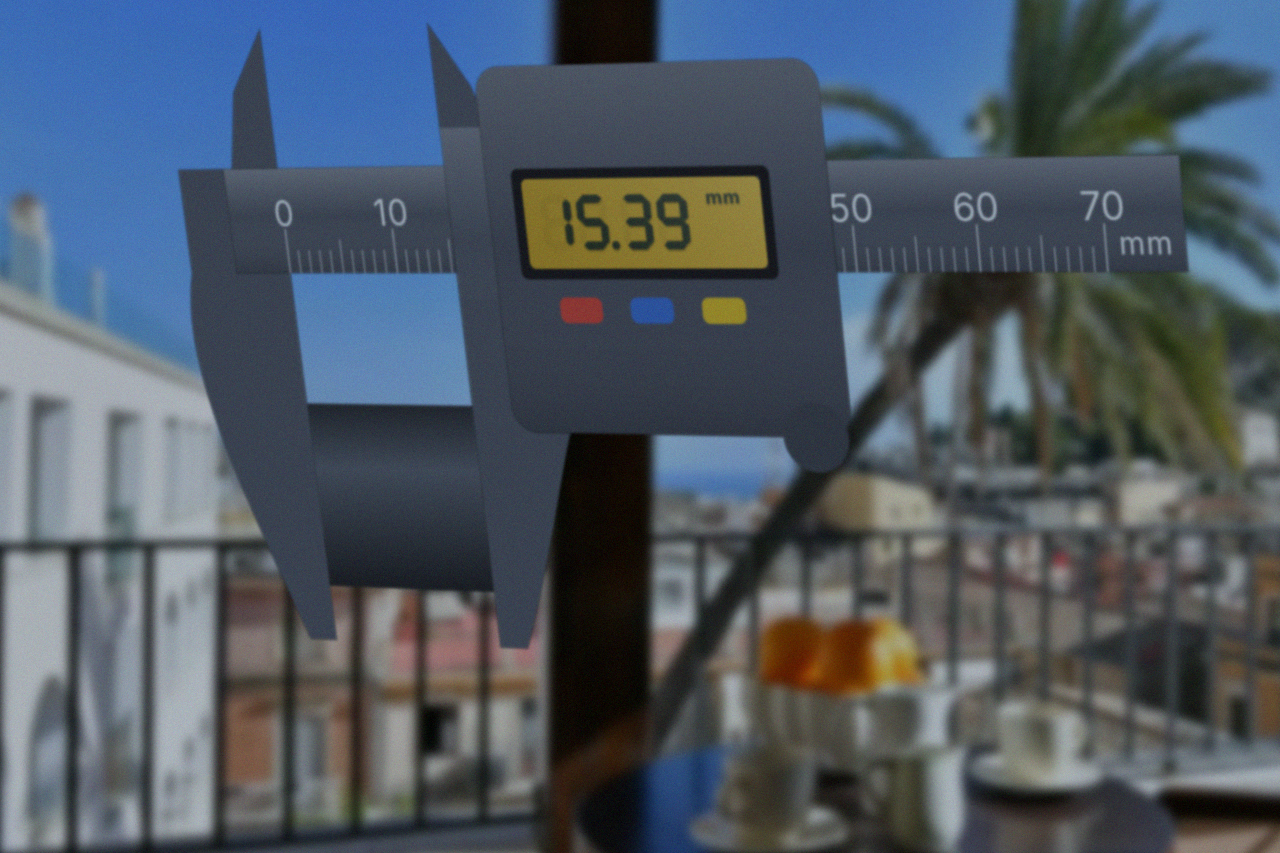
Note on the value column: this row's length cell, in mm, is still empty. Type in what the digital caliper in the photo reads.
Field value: 15.39 mm
